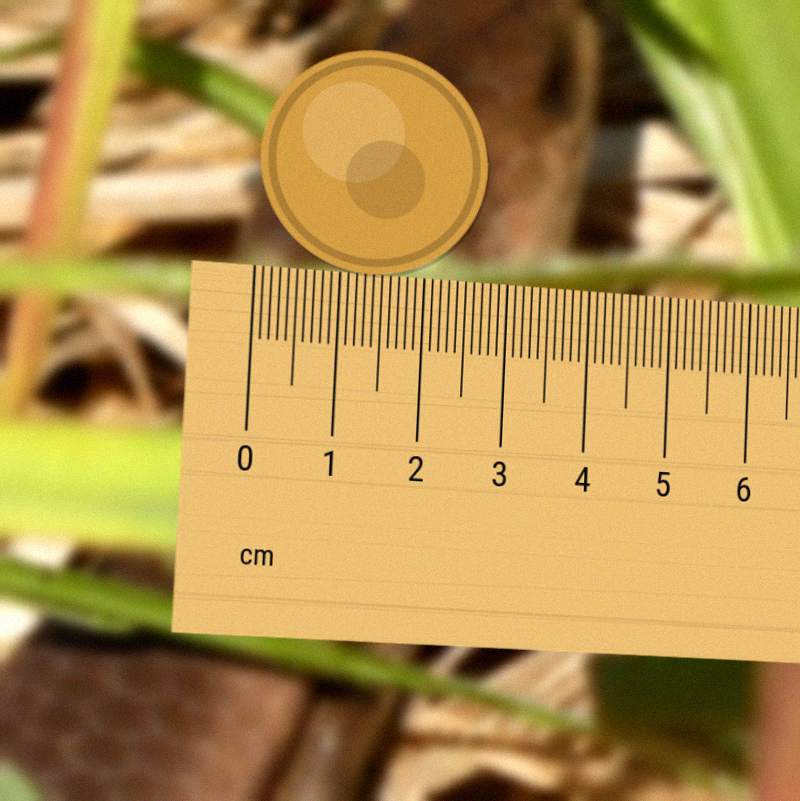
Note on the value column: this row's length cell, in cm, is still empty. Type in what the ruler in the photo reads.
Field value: 2.7 cm
